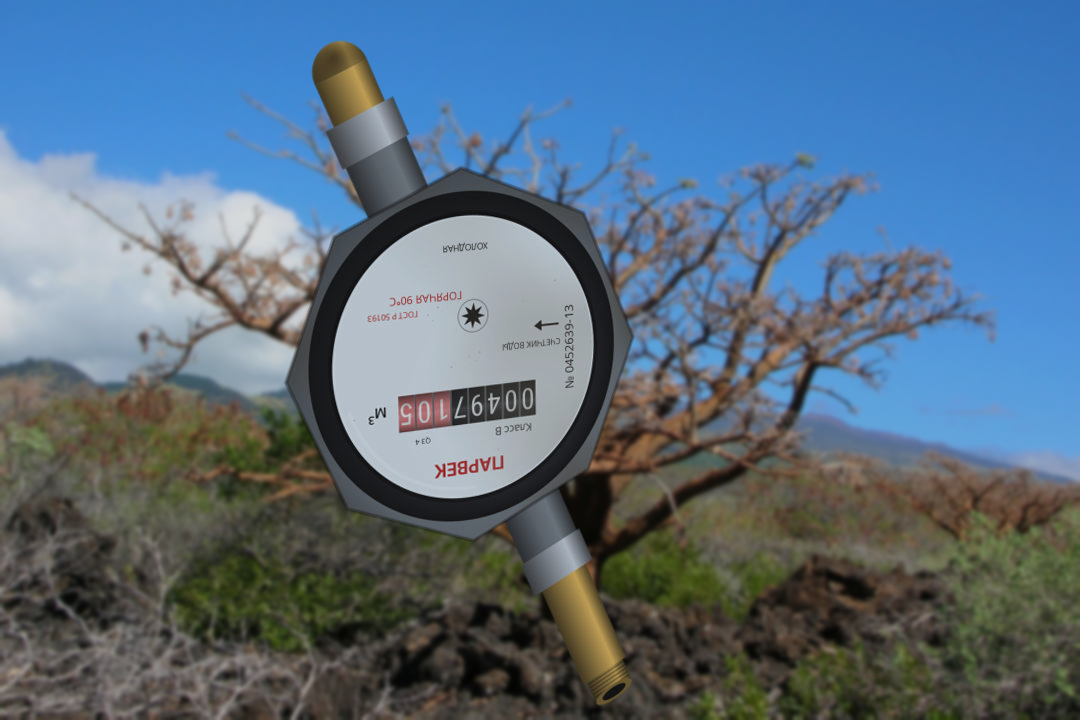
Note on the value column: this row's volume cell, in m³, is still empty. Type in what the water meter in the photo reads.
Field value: 497.105 m³
